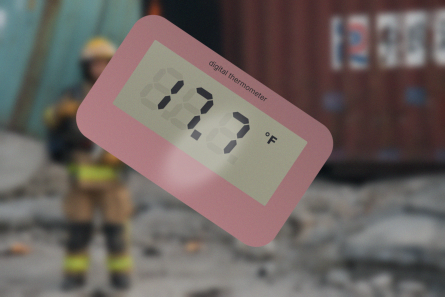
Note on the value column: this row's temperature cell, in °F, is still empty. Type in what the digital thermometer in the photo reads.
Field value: 17.7 °F
